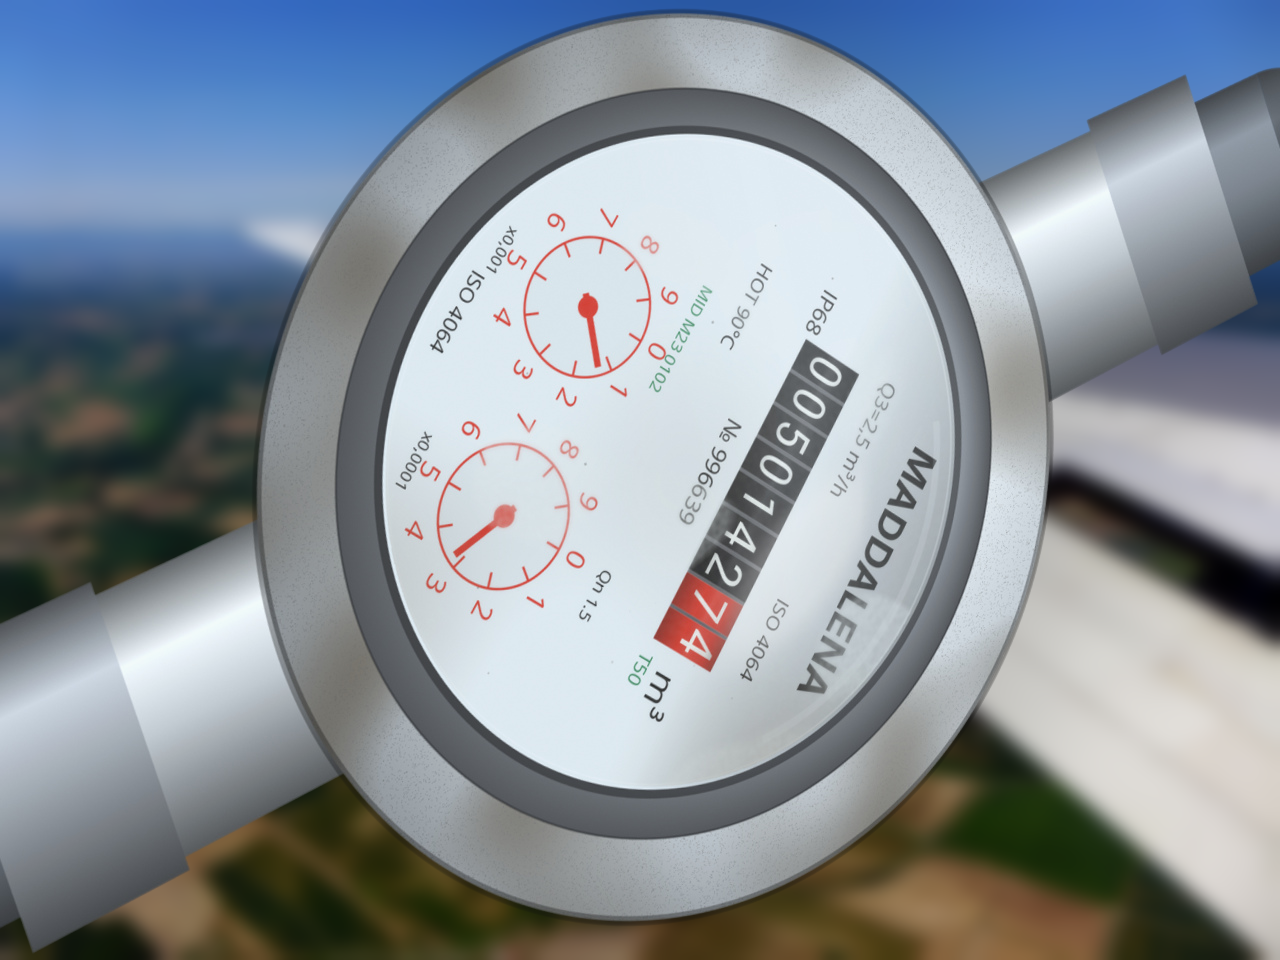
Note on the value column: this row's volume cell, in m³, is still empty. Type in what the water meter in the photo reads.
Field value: 50142.7413 m³
